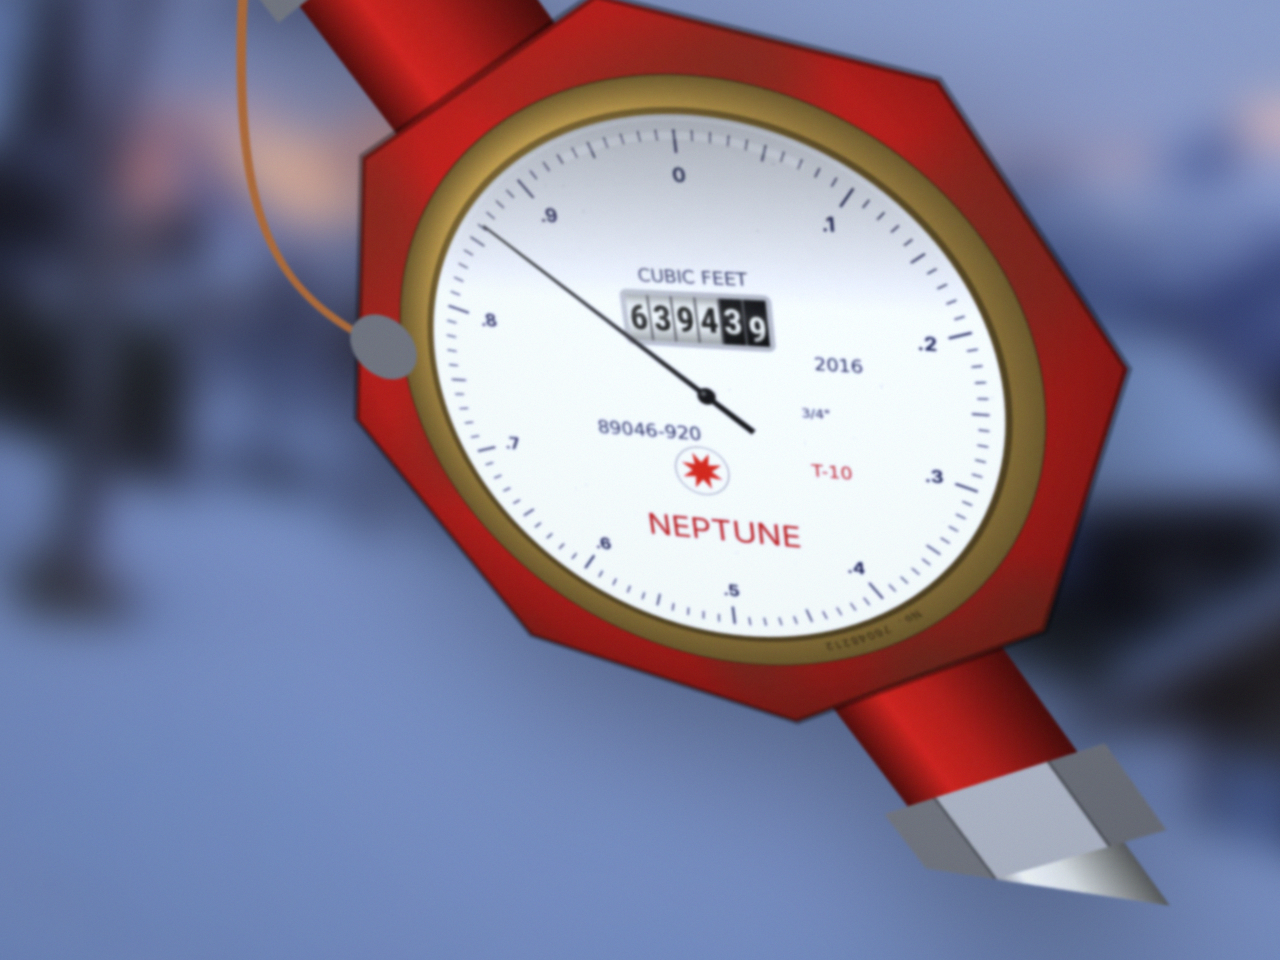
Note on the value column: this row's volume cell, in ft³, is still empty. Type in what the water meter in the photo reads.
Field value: 639438.86 ft³
